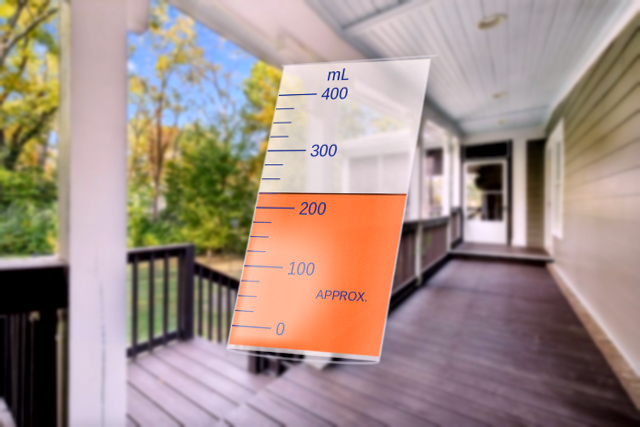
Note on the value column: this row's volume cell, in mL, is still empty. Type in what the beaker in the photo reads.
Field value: 225 mL
